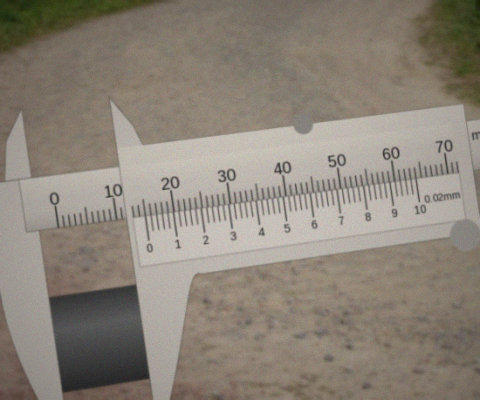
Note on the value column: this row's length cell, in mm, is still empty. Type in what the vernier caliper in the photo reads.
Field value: 15.0 mm
